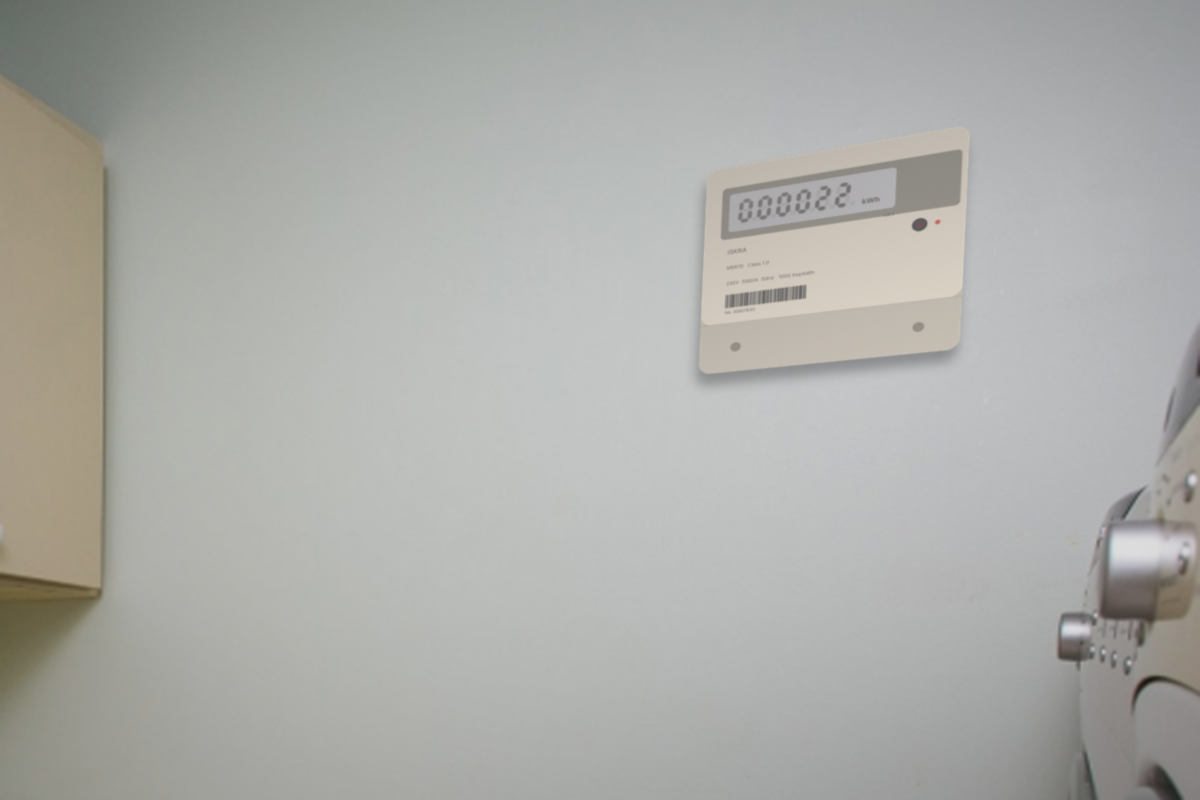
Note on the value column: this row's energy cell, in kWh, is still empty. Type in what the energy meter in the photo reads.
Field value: 22 kWh
